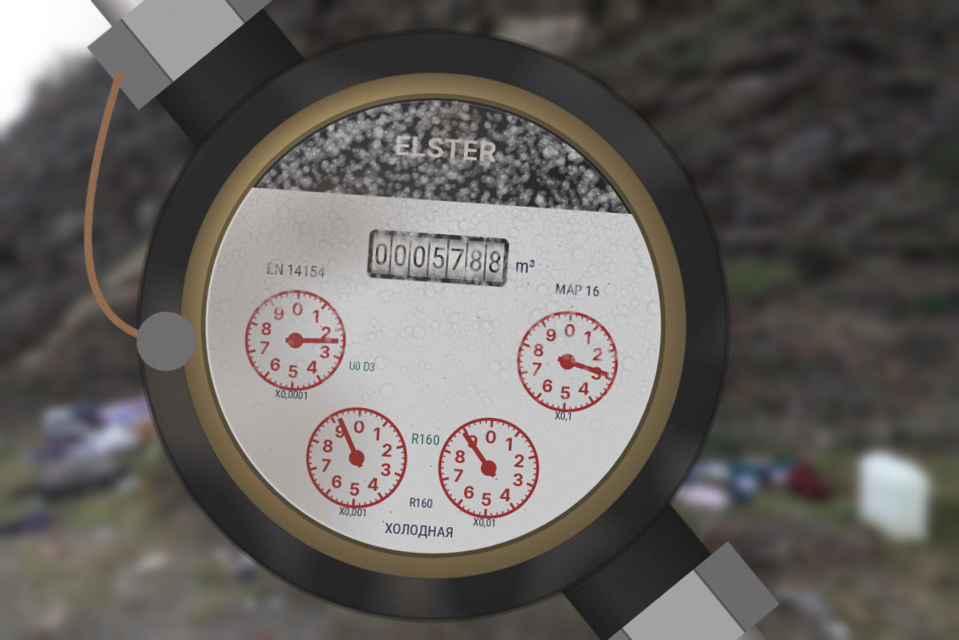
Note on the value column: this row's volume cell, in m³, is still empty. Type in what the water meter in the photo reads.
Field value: 5788.2892 m³
